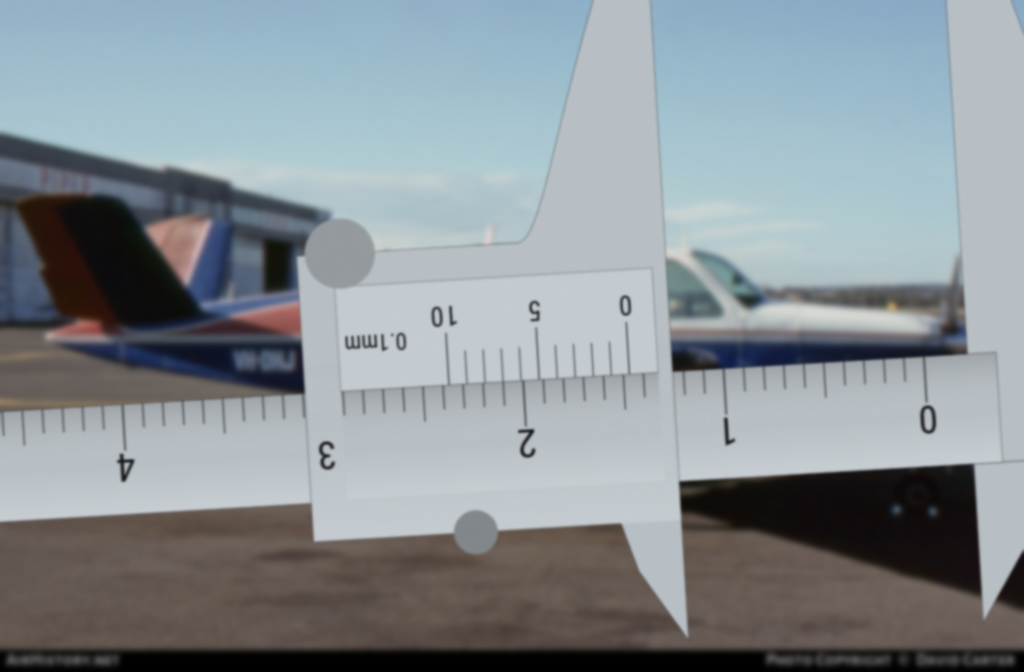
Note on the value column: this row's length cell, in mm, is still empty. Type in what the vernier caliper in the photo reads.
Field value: 14.7 mm
